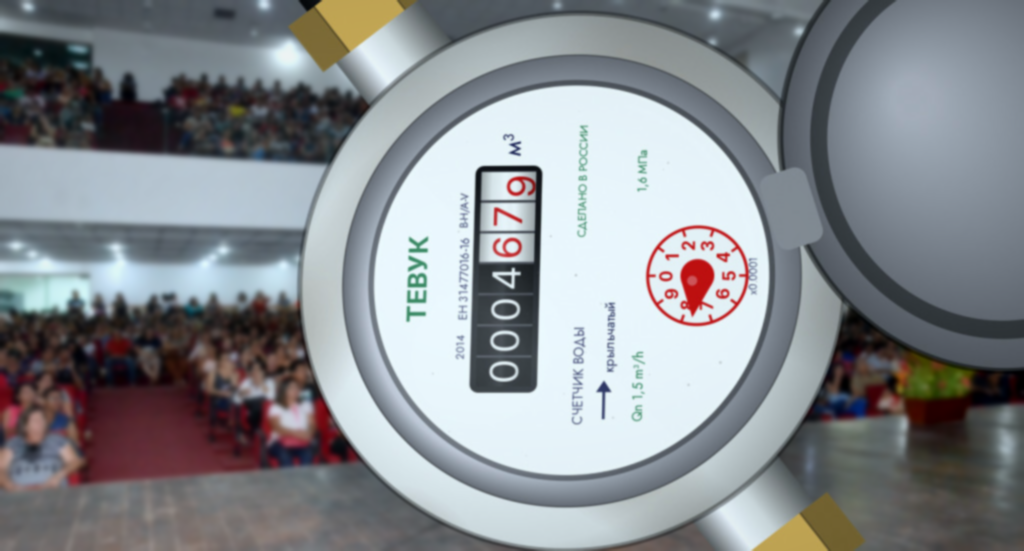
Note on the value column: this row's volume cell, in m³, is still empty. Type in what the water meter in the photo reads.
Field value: 4.6787 m³
